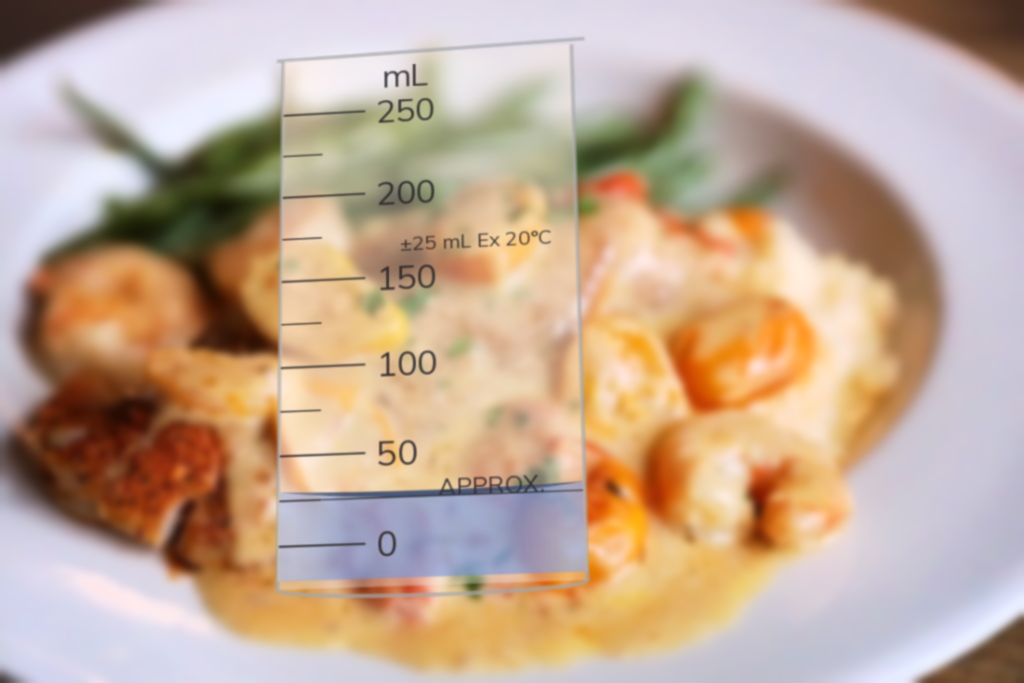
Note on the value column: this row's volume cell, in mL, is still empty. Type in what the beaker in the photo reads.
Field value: 25 mL
